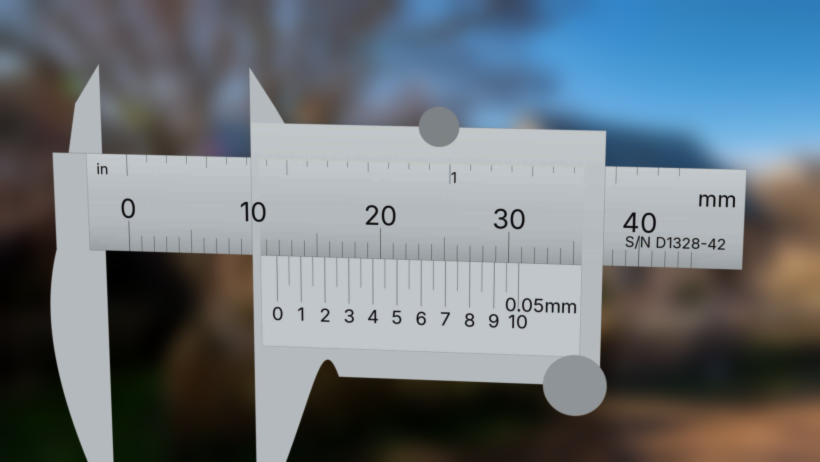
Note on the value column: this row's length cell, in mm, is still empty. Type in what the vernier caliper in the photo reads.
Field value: 11.8 mm
